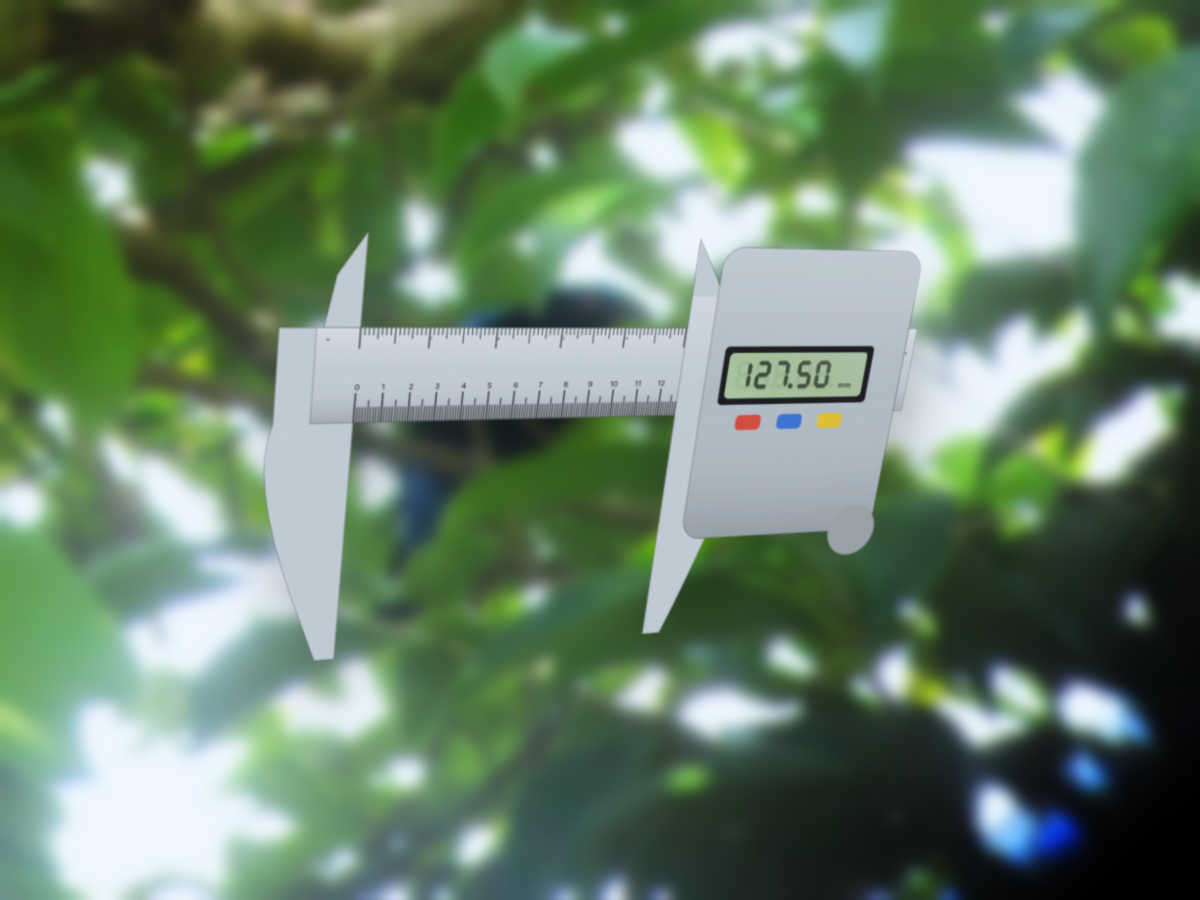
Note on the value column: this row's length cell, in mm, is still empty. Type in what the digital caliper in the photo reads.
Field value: 127.50 mm
